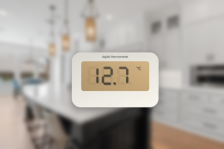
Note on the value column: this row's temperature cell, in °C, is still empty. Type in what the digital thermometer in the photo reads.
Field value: 12.7 °C
